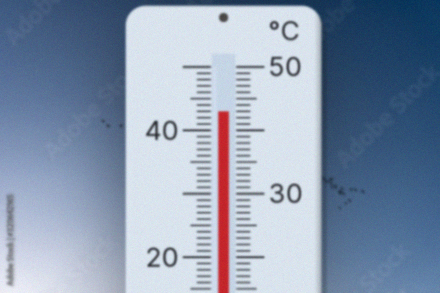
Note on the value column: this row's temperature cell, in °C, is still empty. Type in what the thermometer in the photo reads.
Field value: 43 °C
